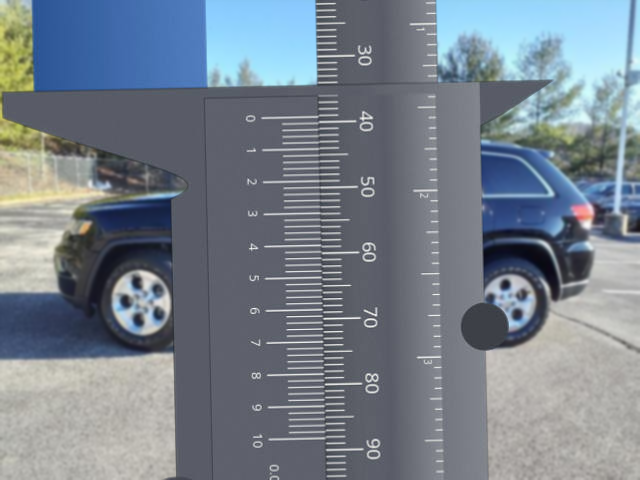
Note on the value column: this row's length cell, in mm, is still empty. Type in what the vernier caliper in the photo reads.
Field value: 39.2 mm
